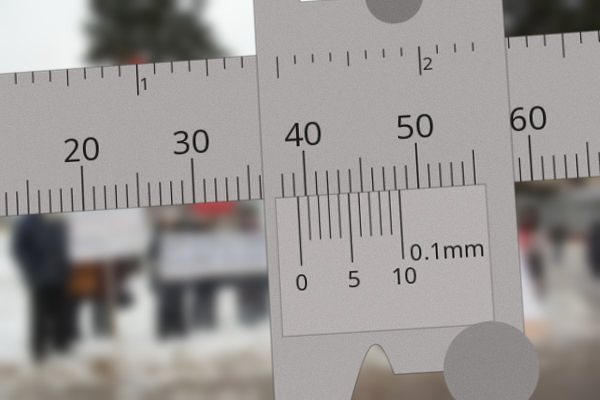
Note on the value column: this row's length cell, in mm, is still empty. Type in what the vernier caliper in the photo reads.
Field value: 39.3 mm
